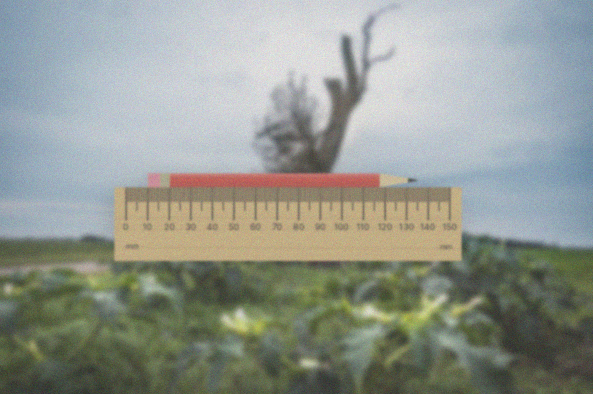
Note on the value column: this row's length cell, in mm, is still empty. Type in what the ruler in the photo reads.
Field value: 125 mm
